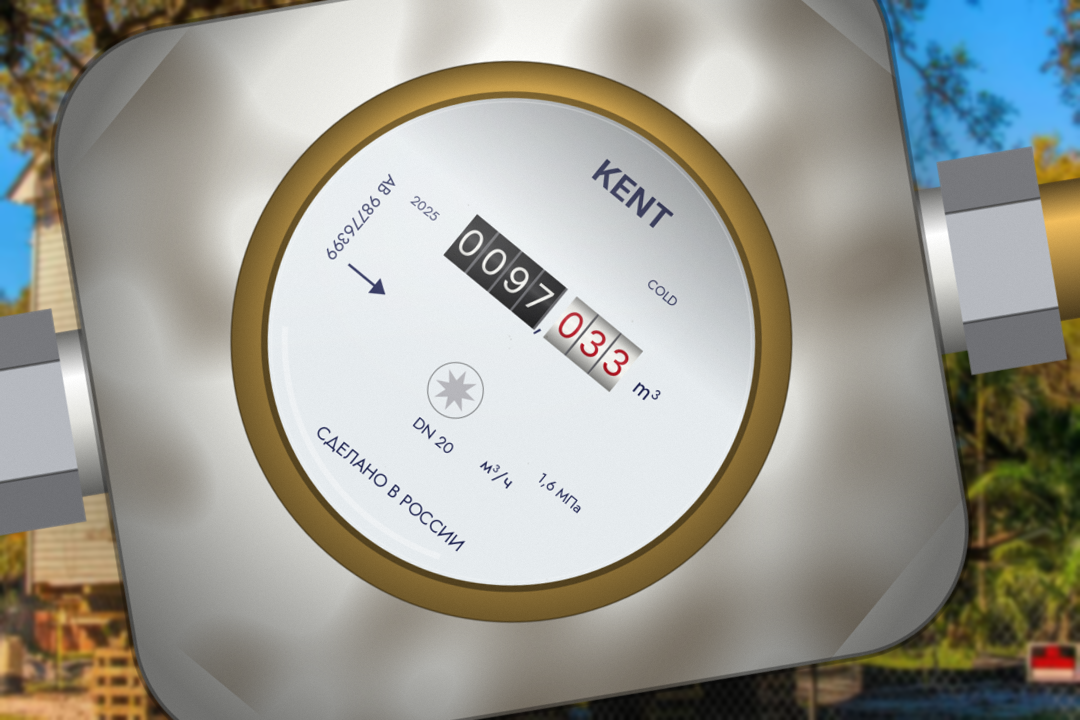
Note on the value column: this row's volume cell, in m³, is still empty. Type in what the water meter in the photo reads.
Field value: 97.033 m³
